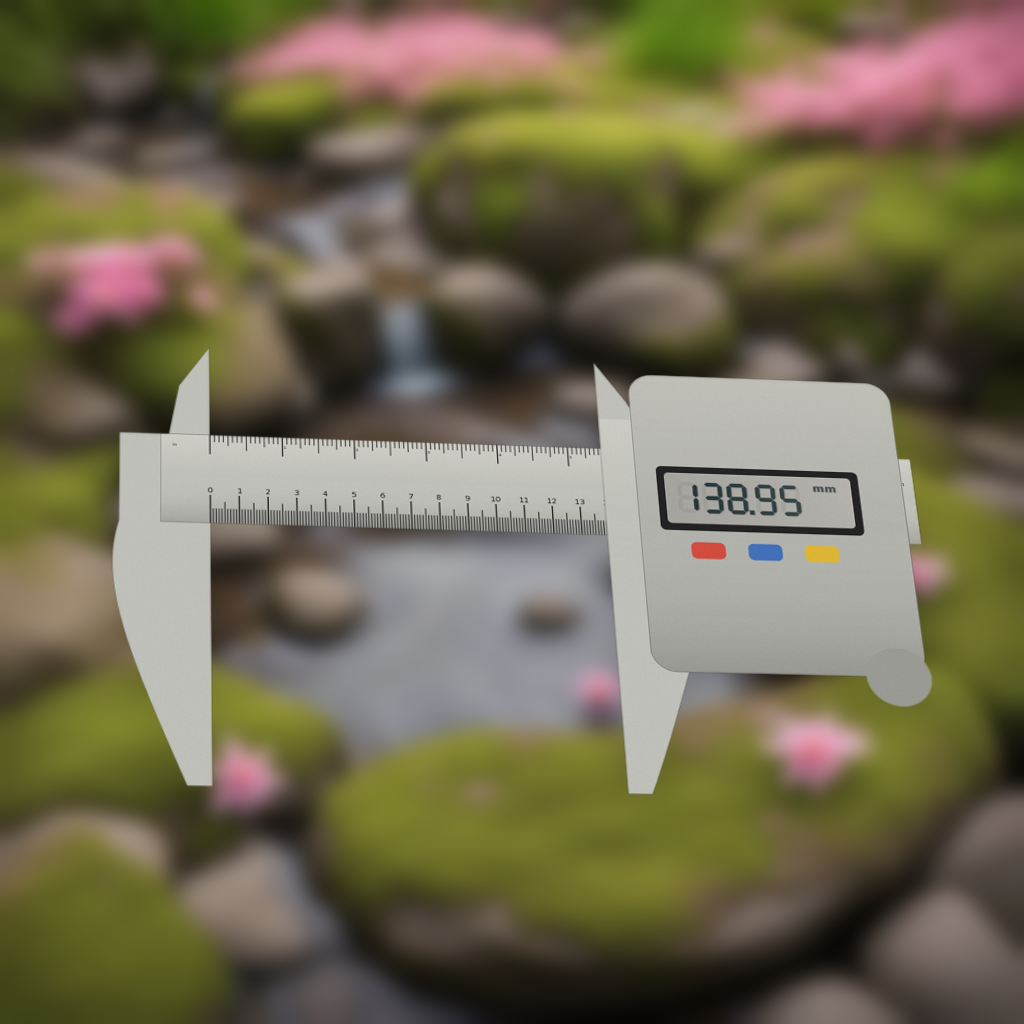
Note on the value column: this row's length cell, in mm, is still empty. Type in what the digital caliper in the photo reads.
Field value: 138.95 mm
